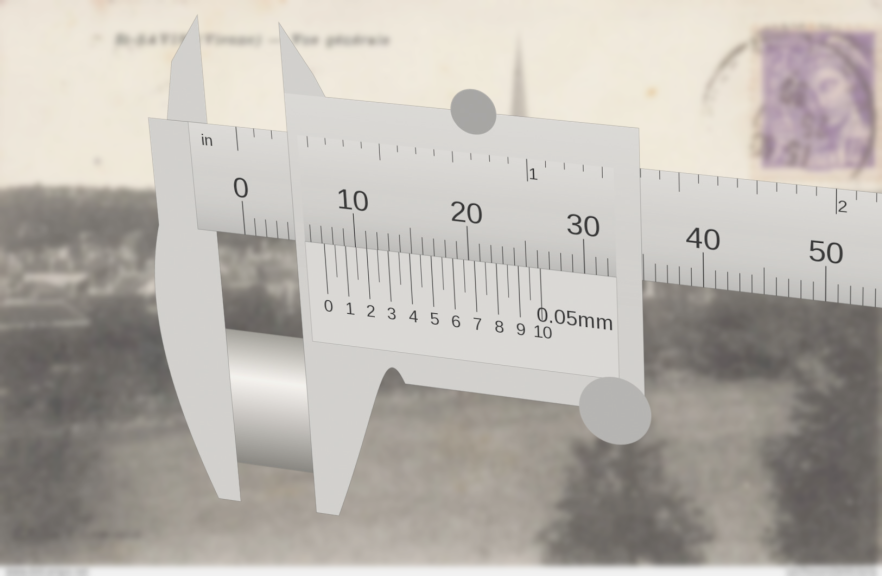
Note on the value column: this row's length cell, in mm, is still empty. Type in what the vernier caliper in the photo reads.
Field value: 7.2 mm
